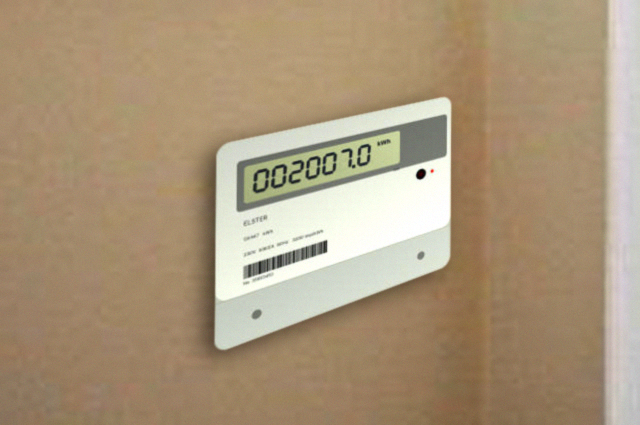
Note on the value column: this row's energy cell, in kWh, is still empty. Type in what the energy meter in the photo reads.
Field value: 2007.0 kWh
